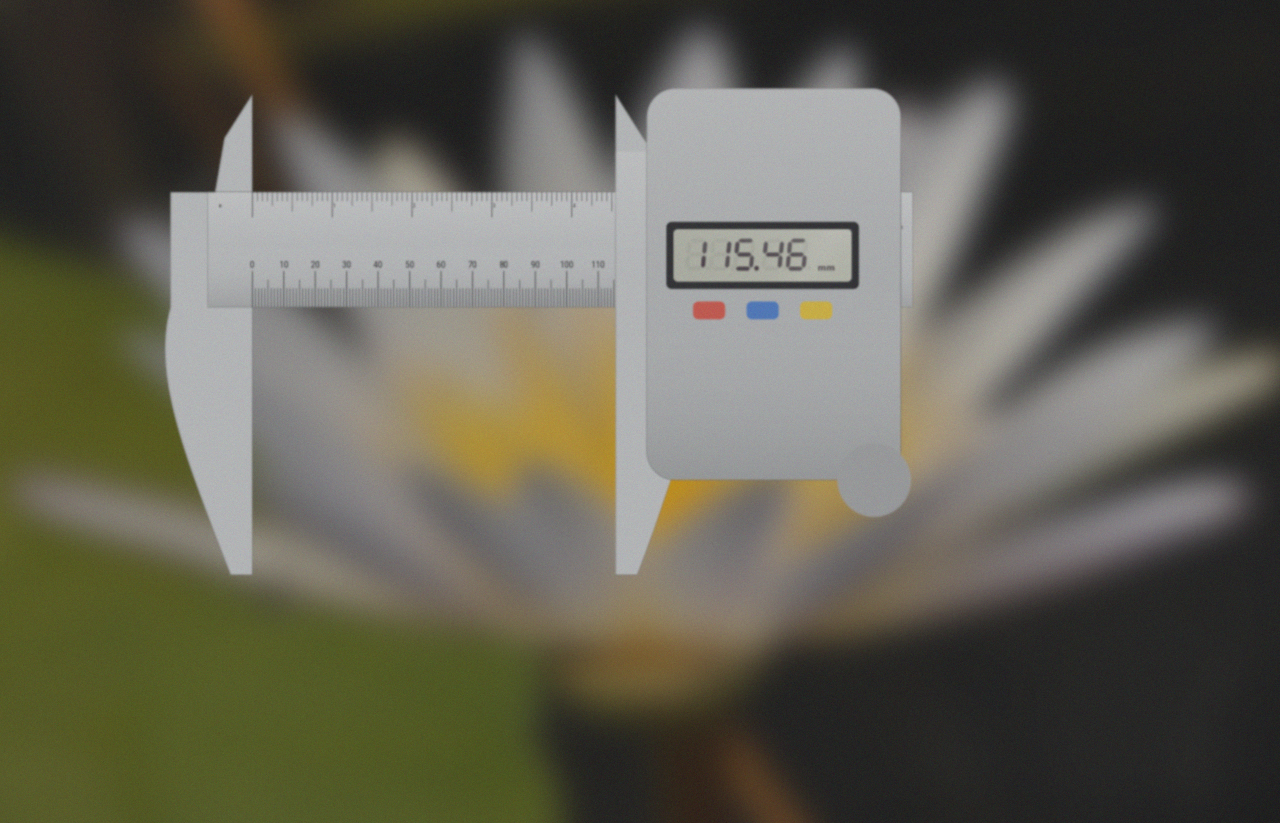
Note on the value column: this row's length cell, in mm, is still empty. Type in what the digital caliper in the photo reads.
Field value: 115.46 mm
